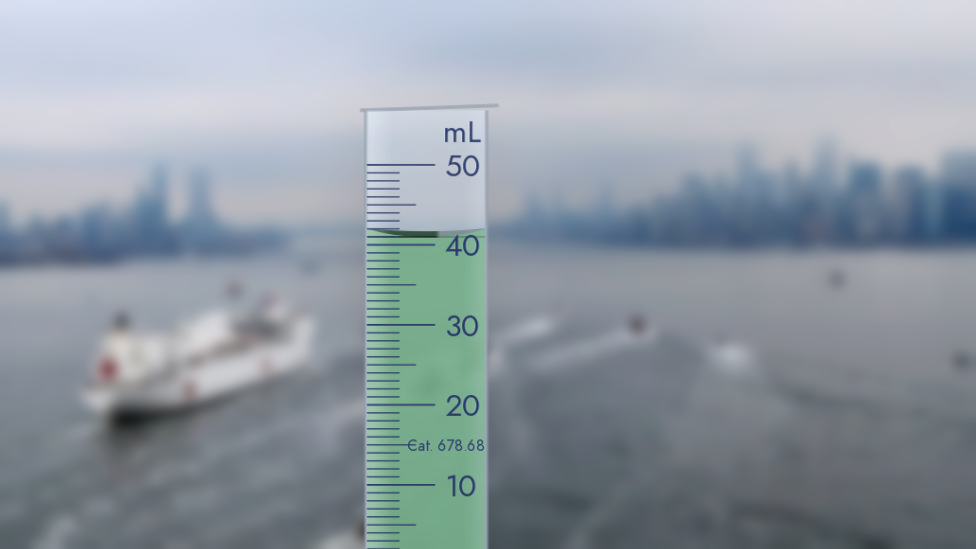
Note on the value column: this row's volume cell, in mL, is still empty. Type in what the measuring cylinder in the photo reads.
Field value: 41 mL
